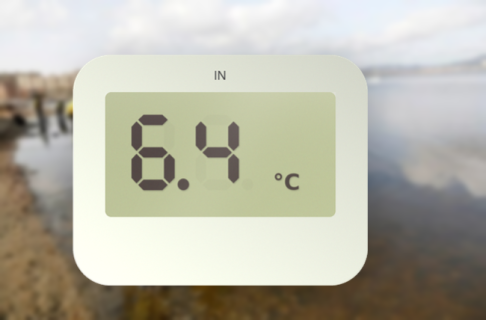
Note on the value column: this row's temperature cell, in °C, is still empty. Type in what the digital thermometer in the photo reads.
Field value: 6.4 °C
